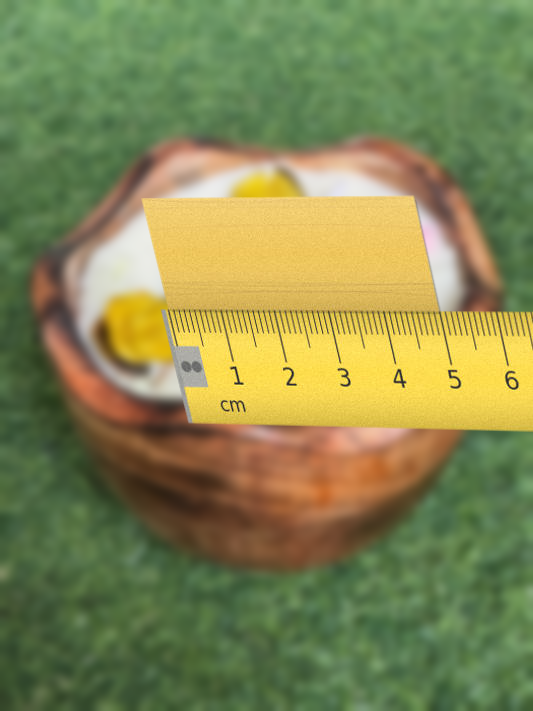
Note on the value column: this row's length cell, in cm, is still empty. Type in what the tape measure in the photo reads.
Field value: 5 cm
